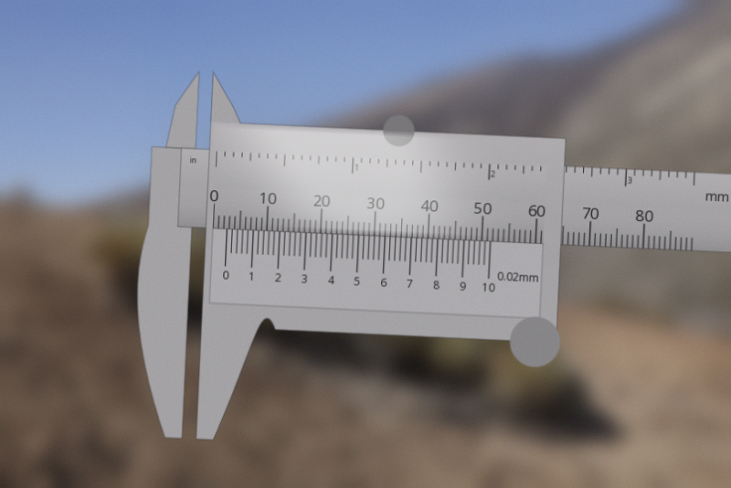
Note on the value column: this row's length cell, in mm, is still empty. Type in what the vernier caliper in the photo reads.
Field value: 2.6 mm
